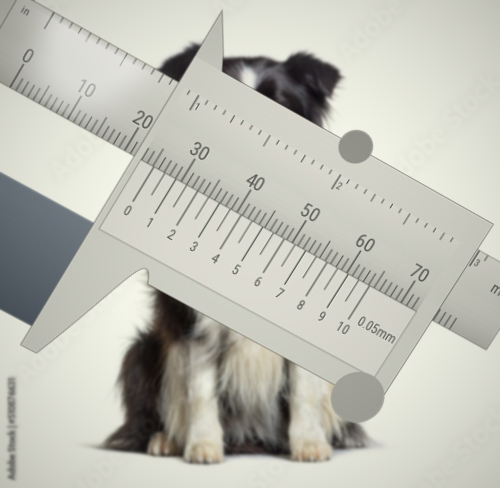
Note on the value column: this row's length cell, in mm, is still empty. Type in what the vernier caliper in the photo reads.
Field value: 25.2 mm
